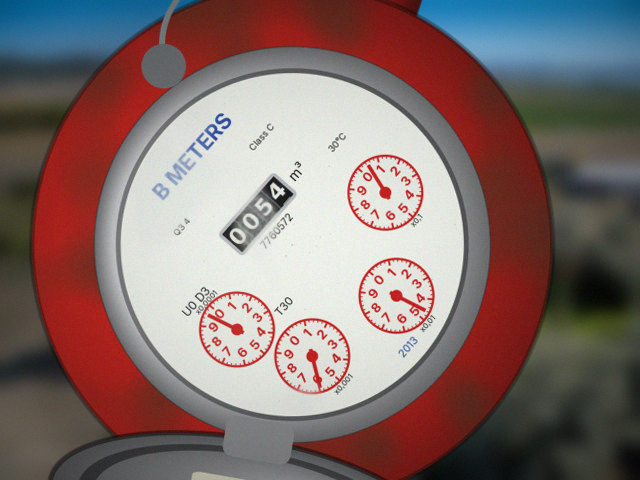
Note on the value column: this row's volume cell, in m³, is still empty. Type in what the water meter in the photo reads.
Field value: 54.0459 m³
